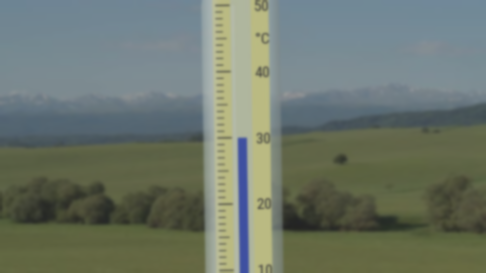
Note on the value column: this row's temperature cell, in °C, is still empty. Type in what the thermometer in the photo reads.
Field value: 30 °C
